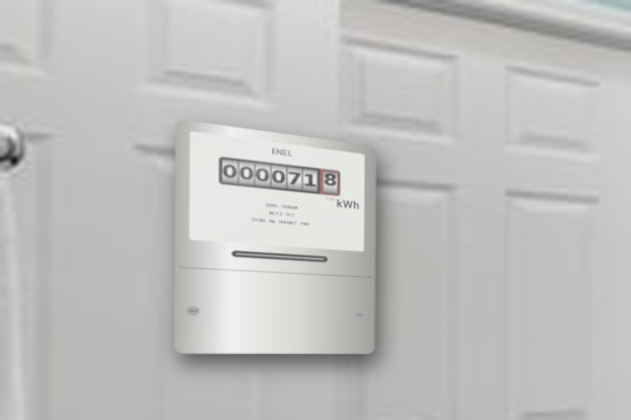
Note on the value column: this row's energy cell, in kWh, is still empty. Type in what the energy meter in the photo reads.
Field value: 71.8 kWh
